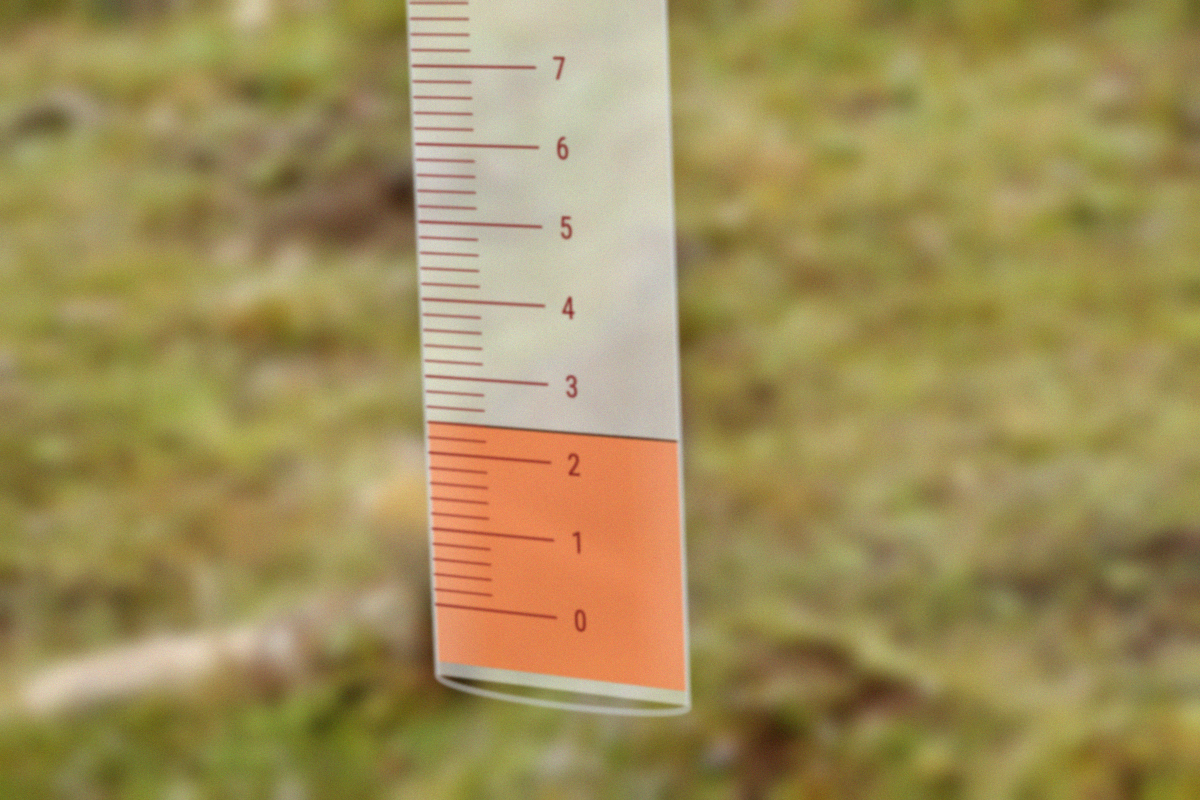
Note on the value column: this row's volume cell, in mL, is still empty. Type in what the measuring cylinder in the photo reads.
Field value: 2.4 mL
